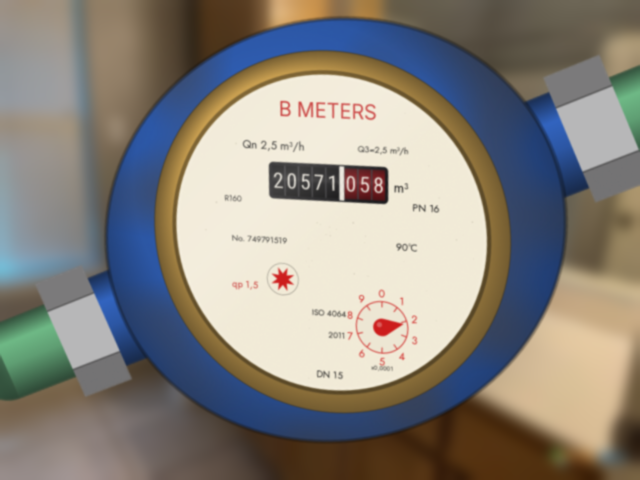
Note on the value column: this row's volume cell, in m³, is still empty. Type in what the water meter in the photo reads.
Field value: 20571.0582 m³
